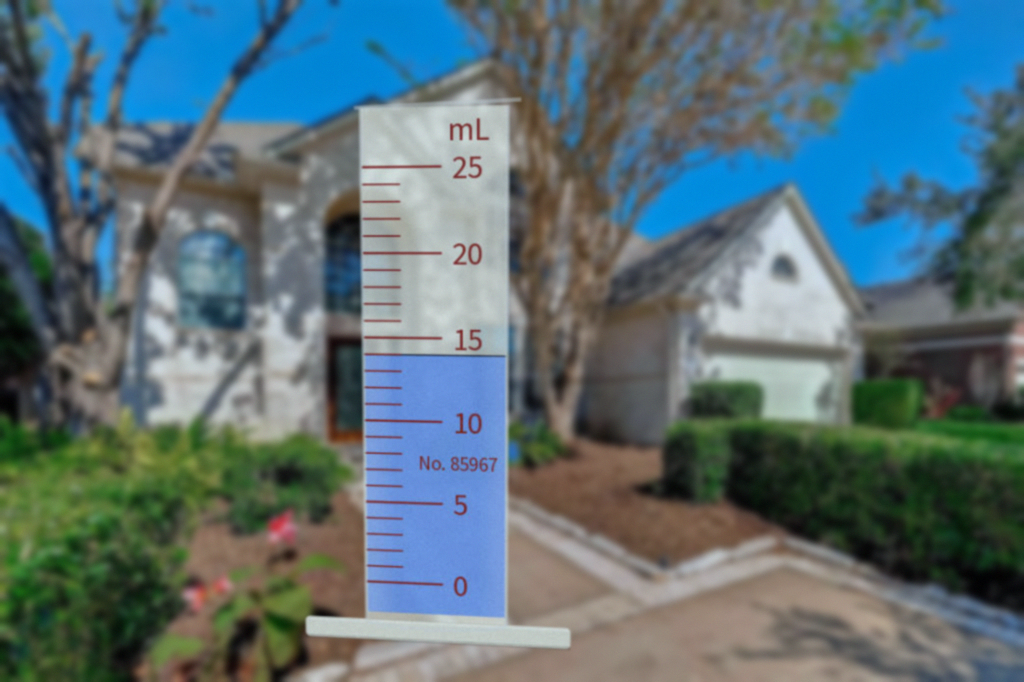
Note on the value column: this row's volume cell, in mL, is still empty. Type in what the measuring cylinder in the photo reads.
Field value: 14 mL
